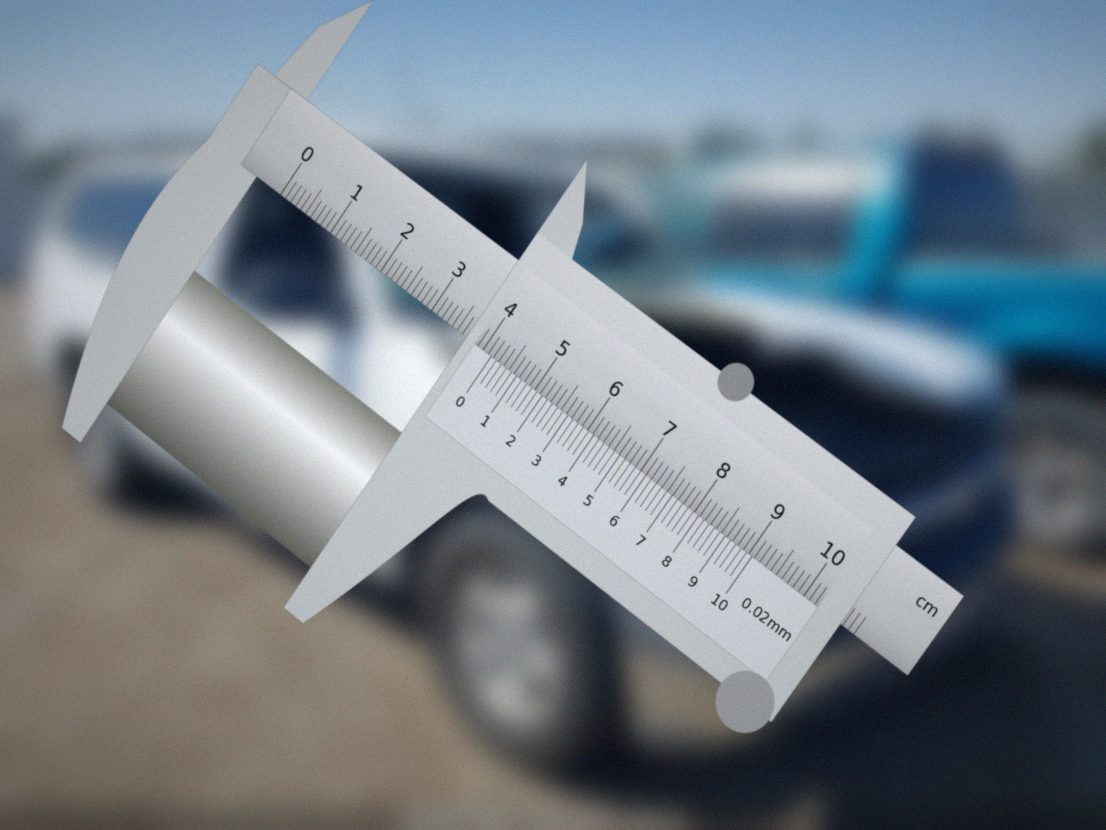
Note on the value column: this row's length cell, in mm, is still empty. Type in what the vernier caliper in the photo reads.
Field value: 41.6 mm
